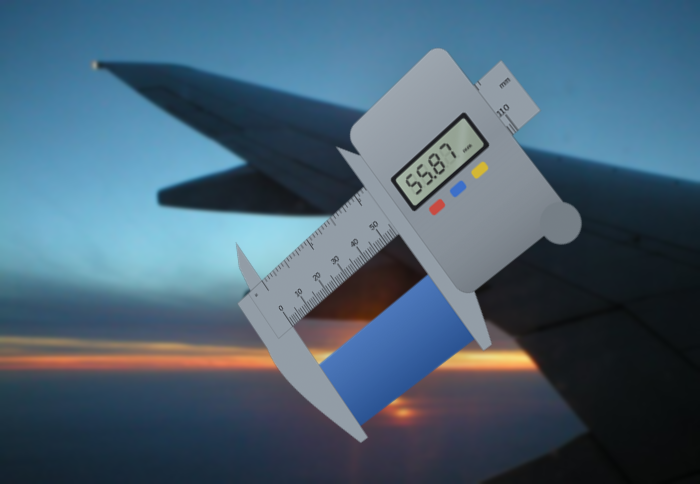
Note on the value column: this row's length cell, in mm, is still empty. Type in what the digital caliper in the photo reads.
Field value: 55.87 mm
